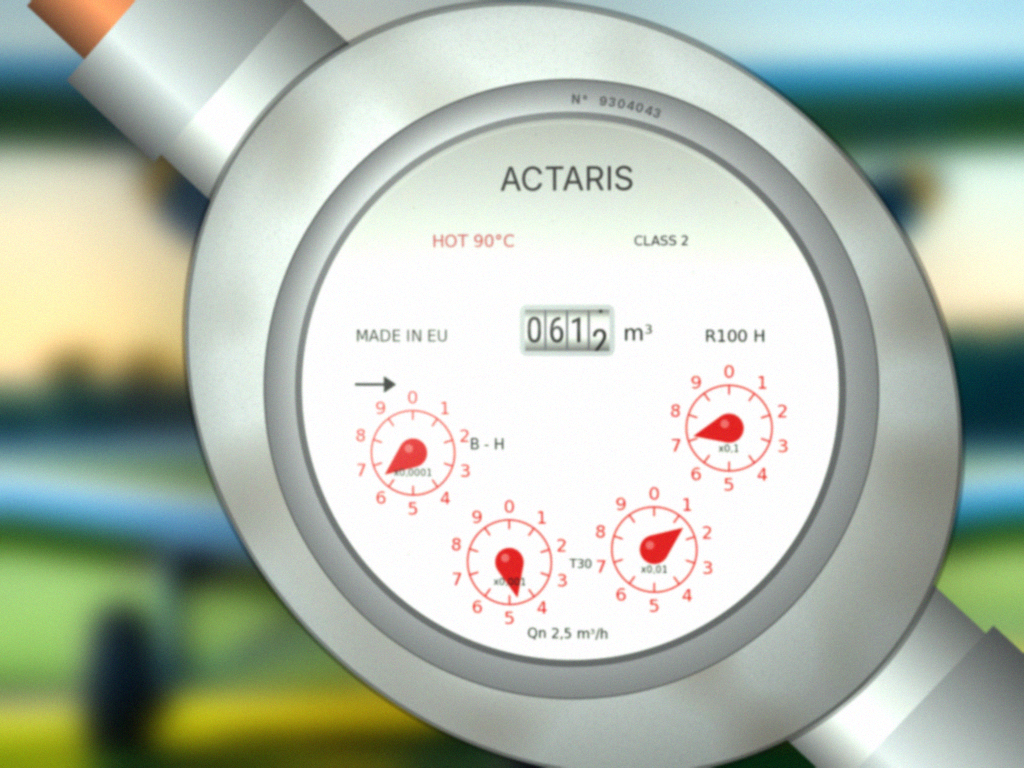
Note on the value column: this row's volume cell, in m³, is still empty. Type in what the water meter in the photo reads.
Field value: 611.7146 m³
